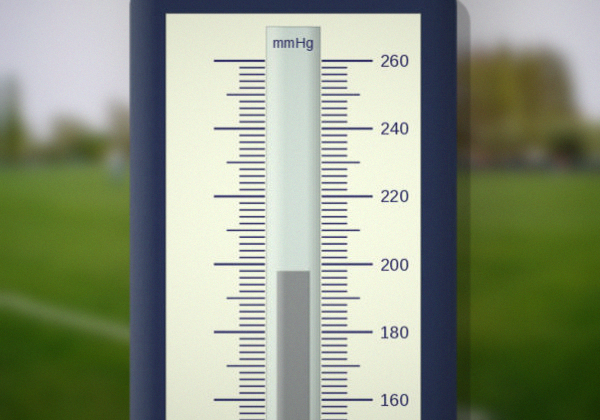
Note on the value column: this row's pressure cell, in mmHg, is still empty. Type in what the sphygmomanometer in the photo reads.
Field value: 198 mmHg
